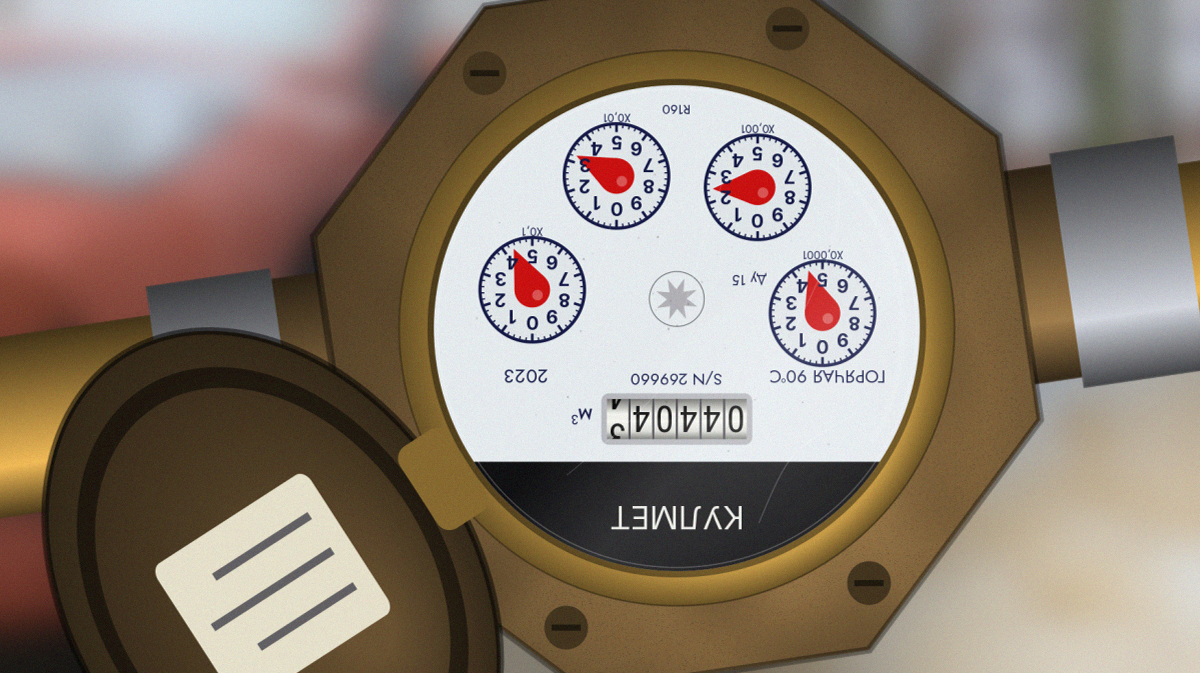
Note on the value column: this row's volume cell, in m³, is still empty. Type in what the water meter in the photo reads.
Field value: 44043.4324 m³
